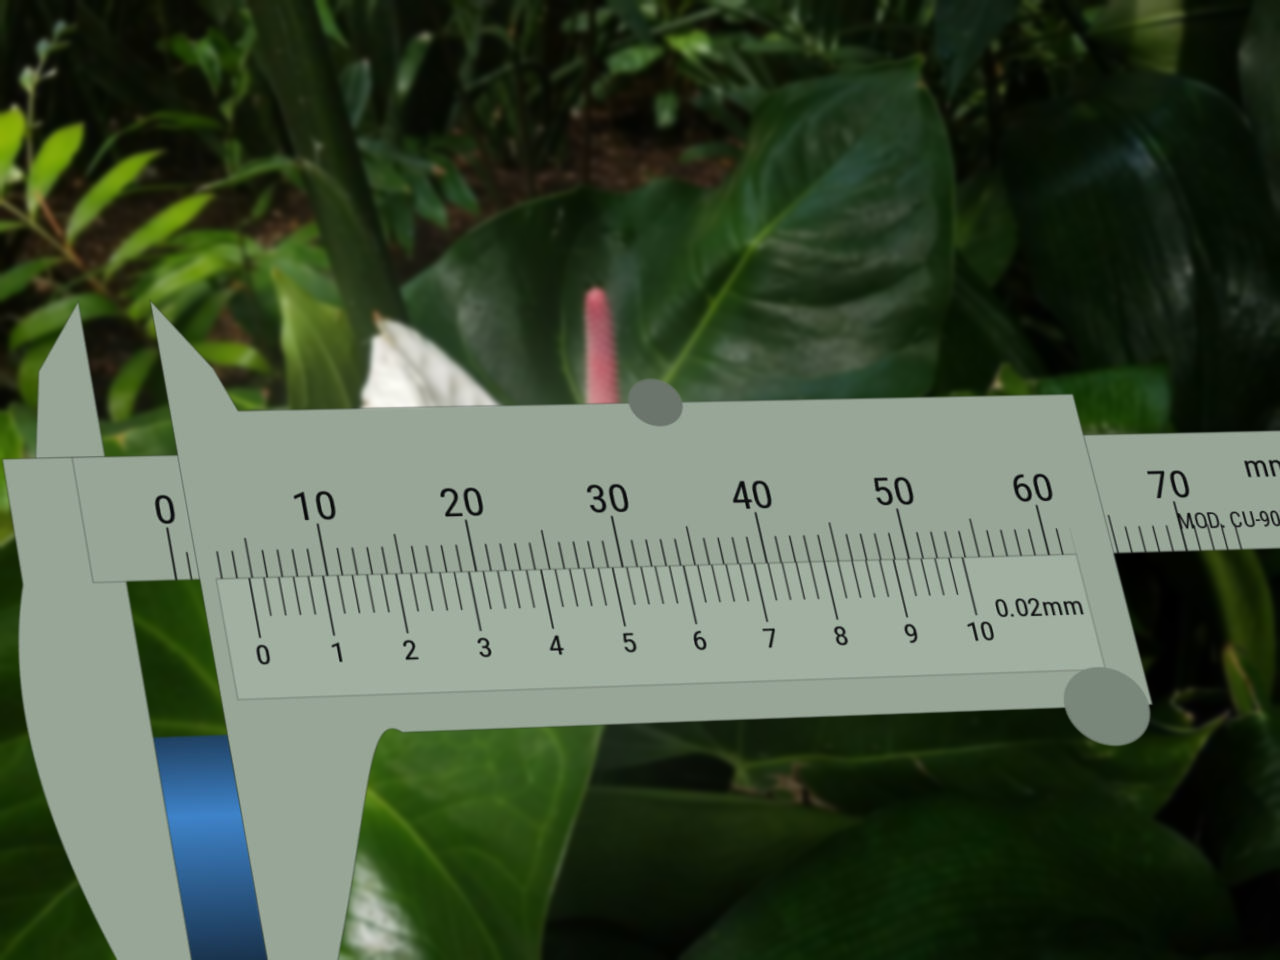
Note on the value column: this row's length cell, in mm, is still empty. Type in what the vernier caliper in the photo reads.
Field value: 4.8 mm
